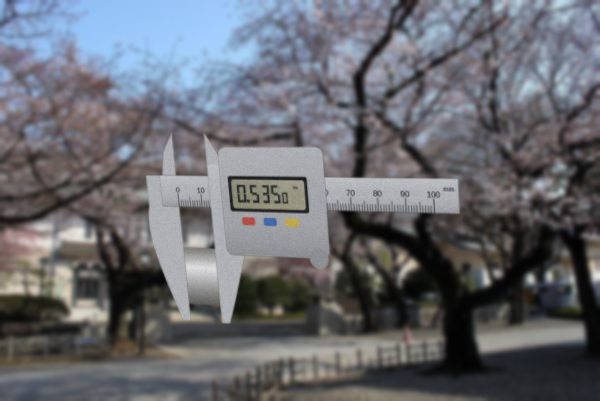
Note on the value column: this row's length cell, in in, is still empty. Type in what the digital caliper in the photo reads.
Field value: 0.5350 in
